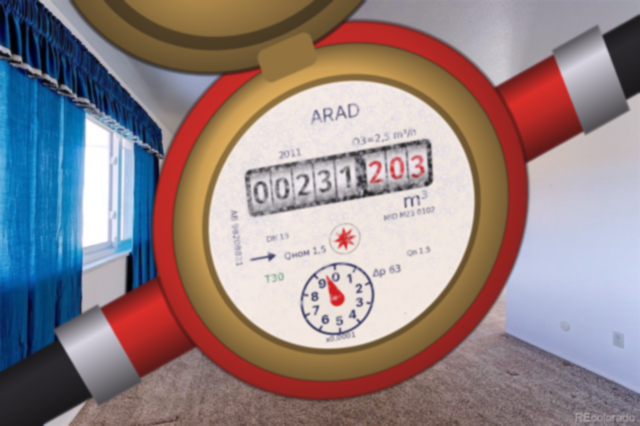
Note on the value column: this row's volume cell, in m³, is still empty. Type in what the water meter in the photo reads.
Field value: 231.2029 m³
